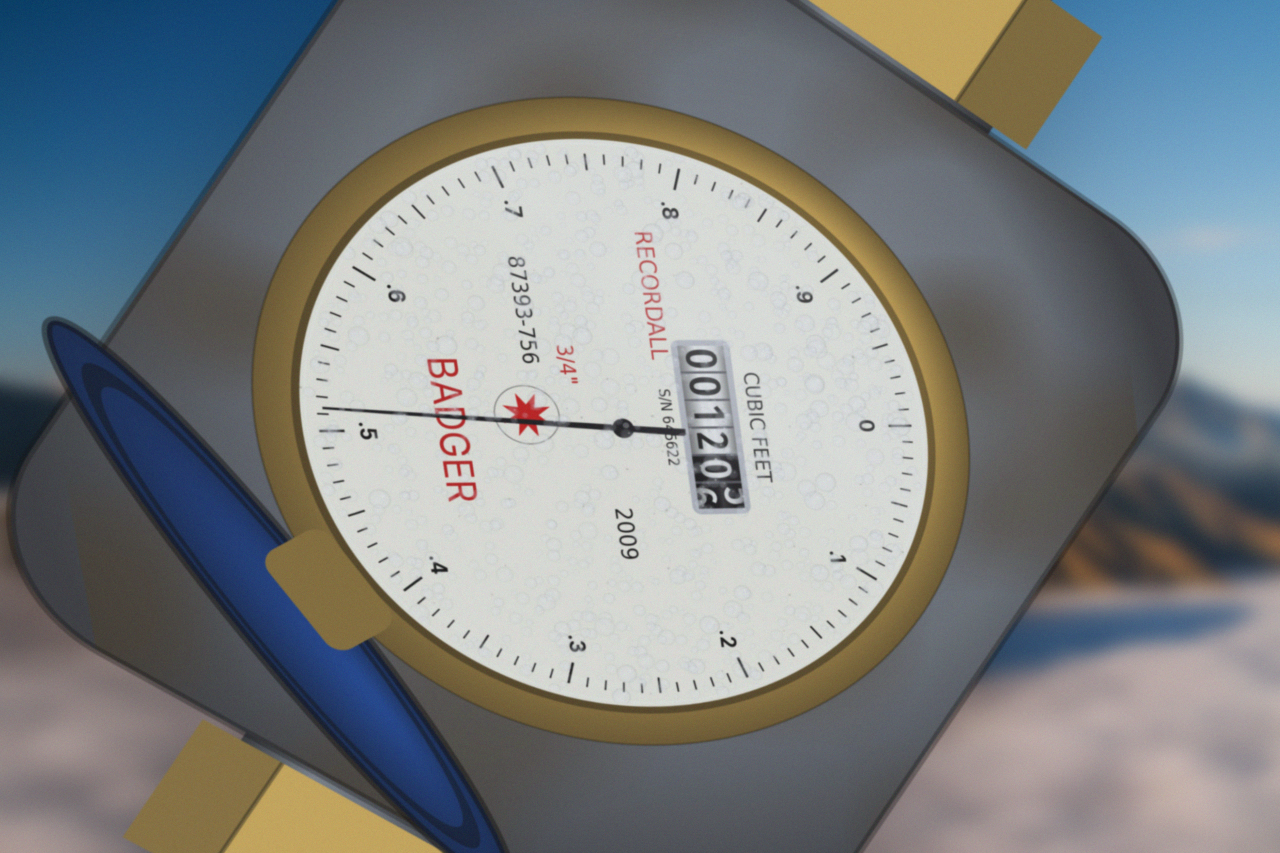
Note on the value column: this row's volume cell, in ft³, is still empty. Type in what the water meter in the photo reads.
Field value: 1205.51 ft³
